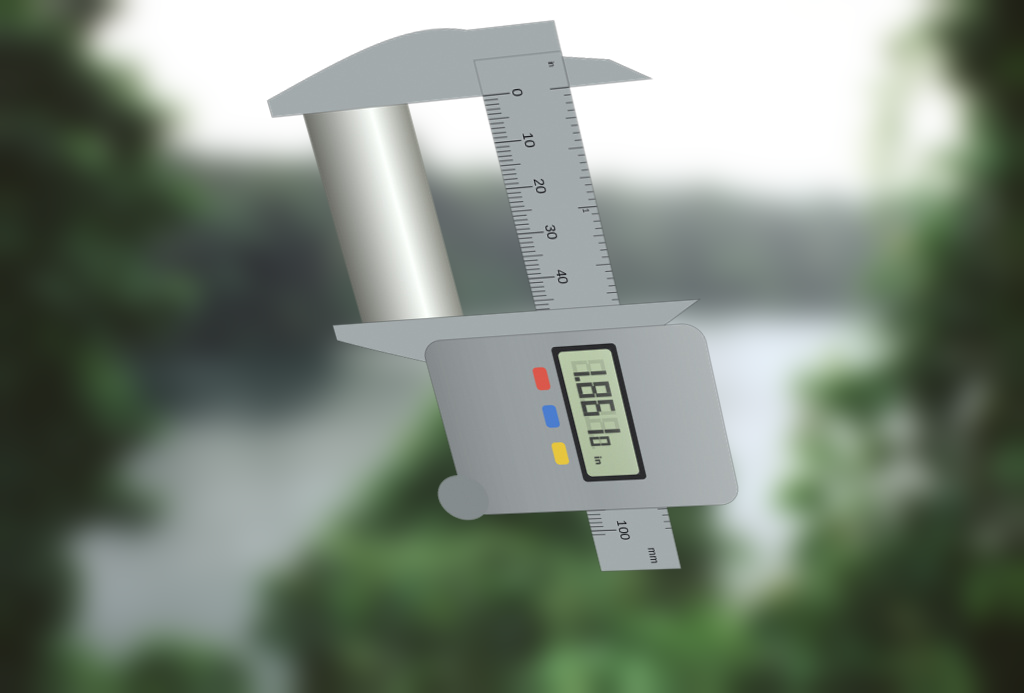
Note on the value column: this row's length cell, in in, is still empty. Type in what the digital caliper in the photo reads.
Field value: 1.8610 in
